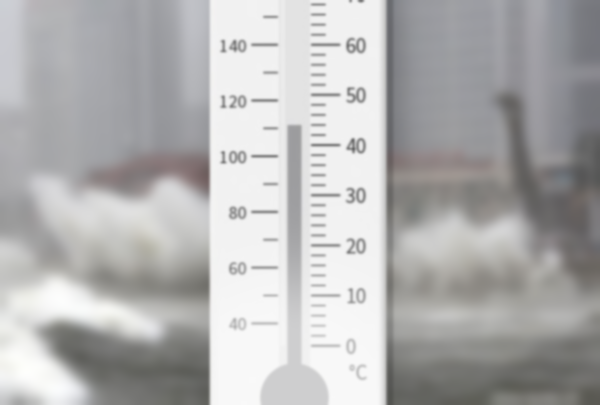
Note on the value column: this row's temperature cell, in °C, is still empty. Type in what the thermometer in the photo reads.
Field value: 44 °C
